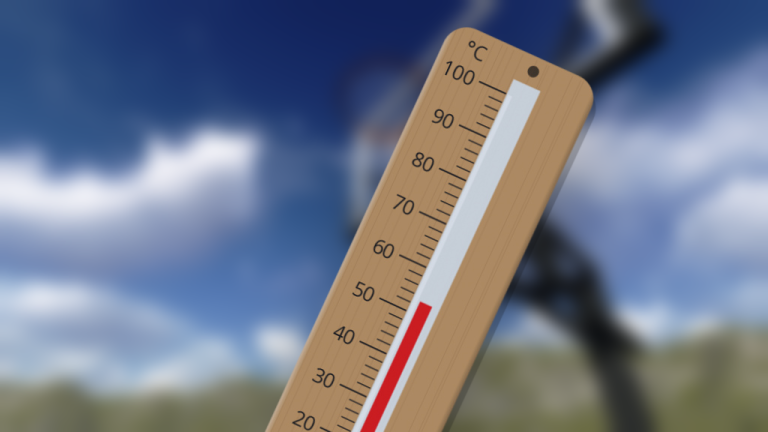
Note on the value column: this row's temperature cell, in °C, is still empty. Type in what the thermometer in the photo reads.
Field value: 53 °C
